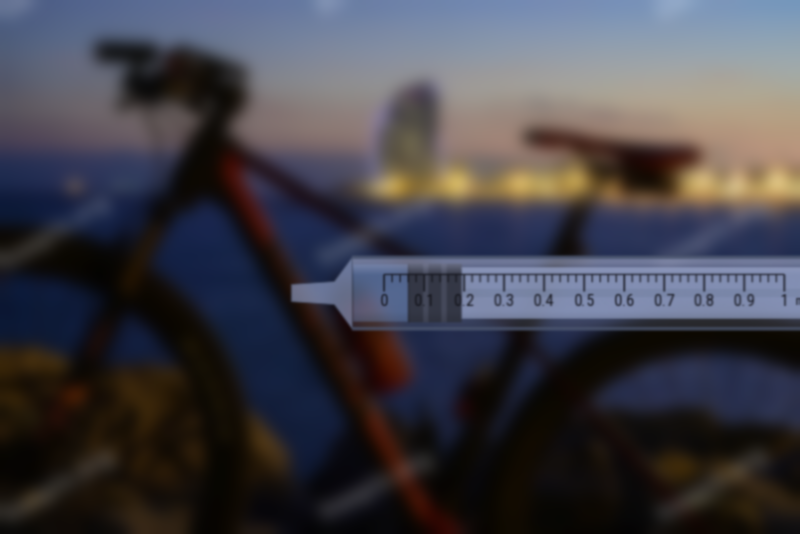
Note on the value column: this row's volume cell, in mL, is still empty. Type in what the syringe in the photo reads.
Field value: 0.06 mL
